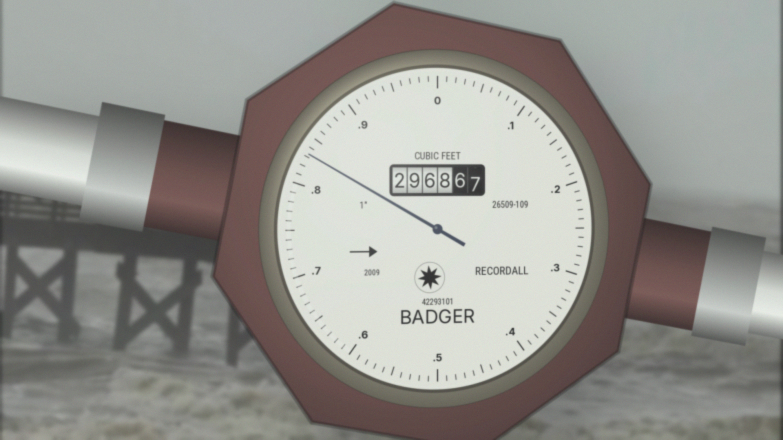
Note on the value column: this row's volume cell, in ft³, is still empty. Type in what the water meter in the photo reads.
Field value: 296866.83 ft³
